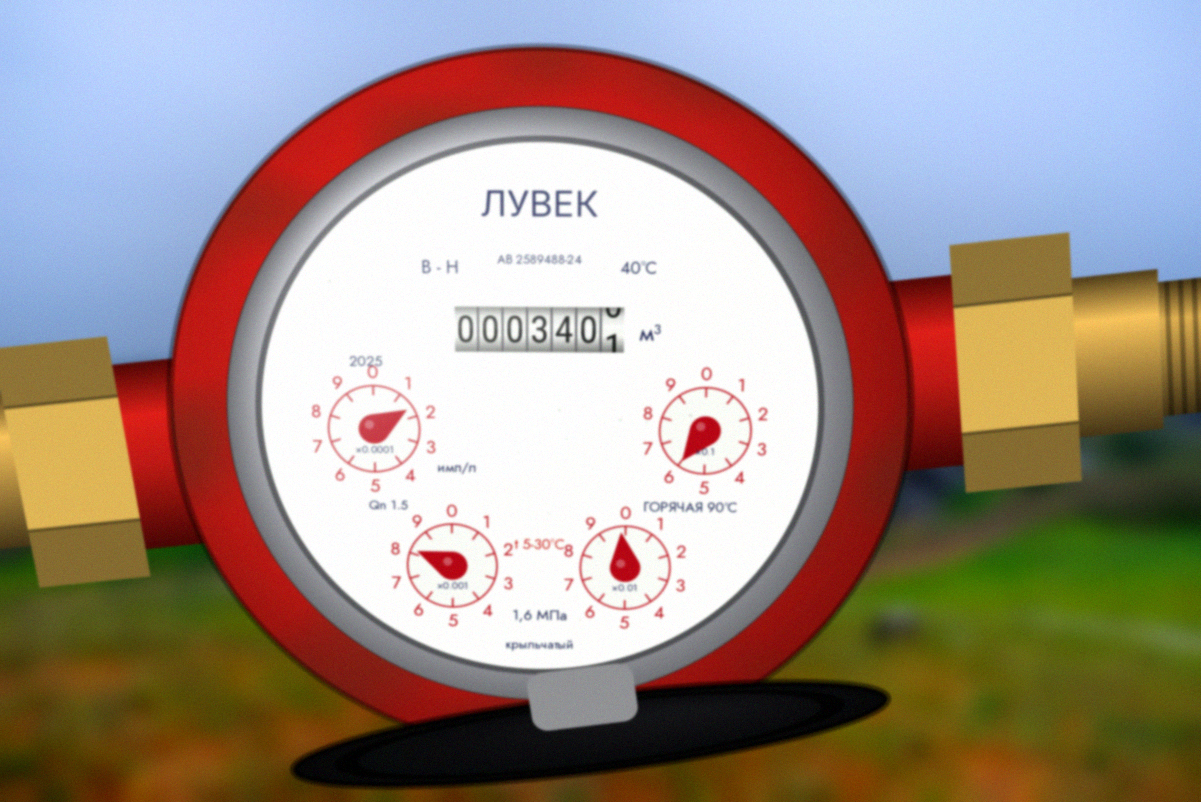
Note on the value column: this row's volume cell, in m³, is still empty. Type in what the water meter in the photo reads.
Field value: 3400.5981 m³
